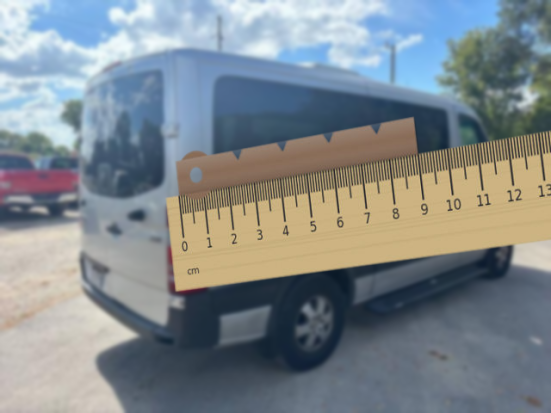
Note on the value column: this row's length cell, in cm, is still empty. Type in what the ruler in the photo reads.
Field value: 9 cm
